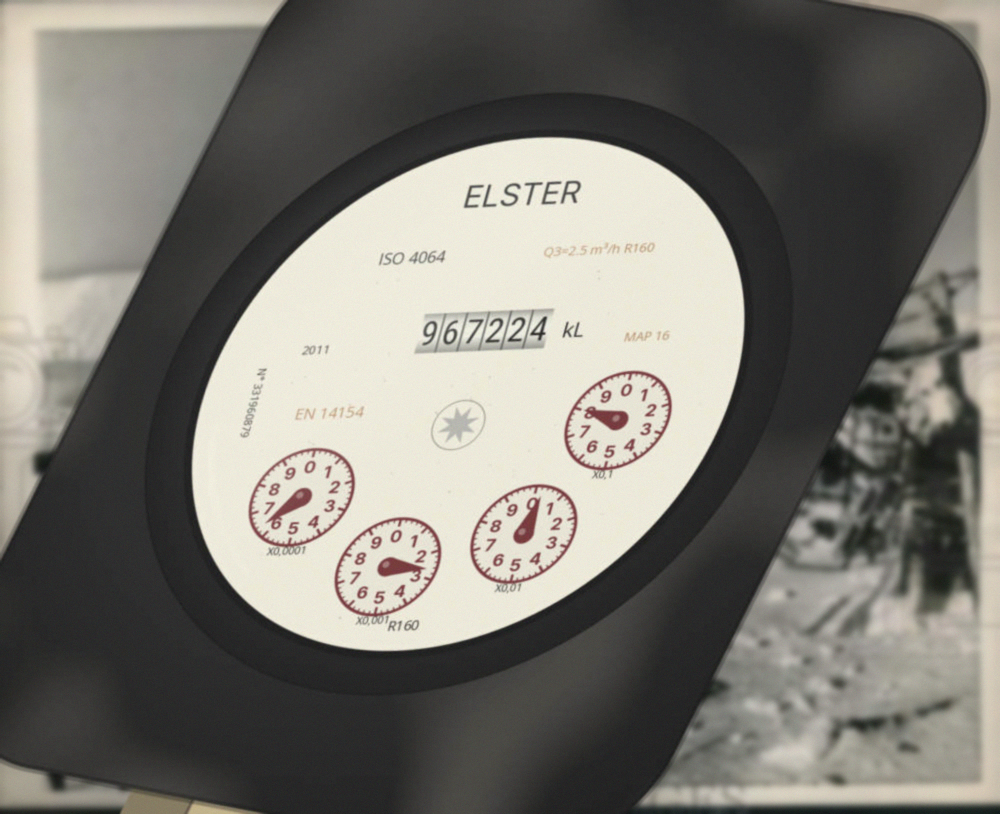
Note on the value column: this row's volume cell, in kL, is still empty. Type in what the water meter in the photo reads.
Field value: 967224.8026 kL
